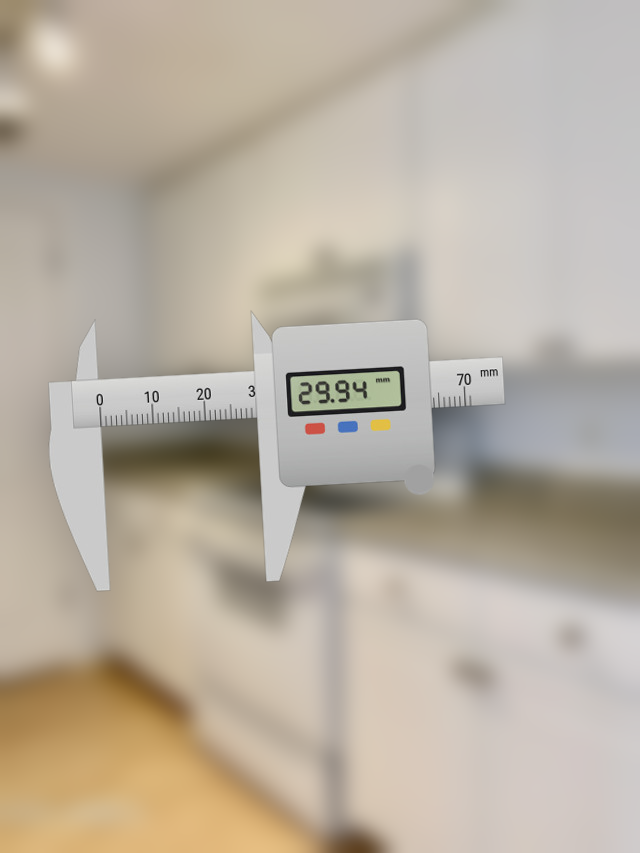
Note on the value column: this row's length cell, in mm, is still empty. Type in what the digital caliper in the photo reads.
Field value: 29.94 mm
